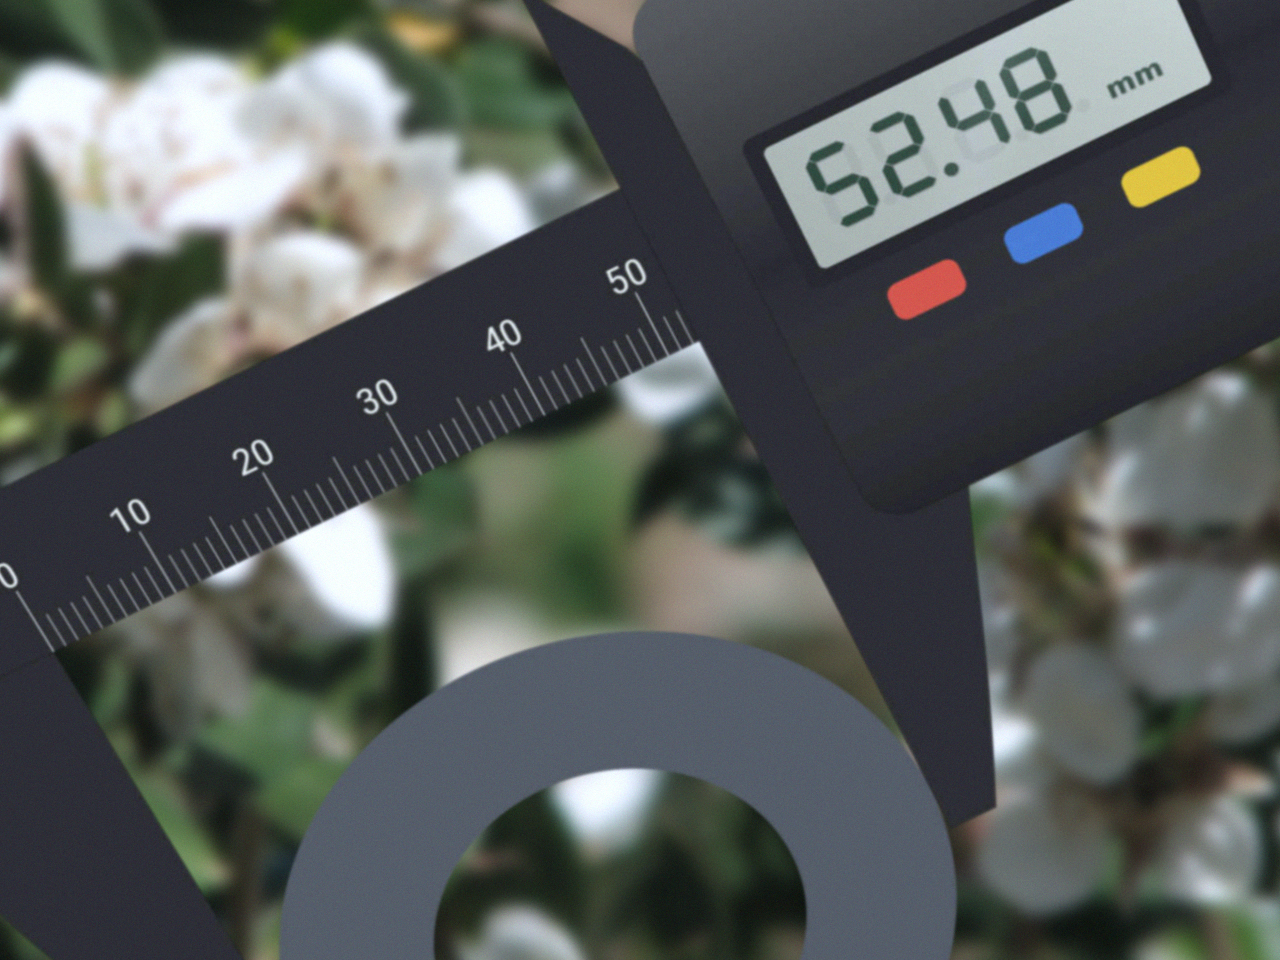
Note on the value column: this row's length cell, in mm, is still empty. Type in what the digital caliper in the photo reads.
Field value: 52.48 mm
